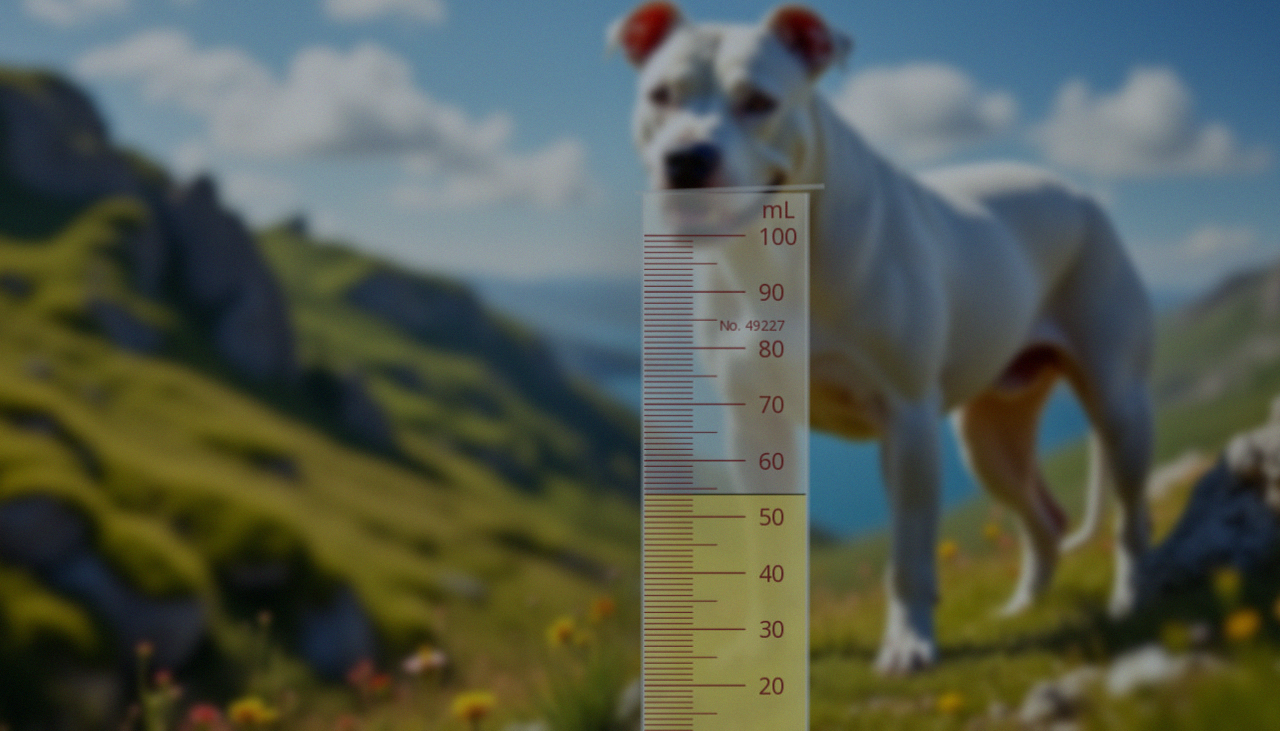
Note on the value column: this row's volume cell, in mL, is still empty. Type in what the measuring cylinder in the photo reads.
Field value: 54 mL
